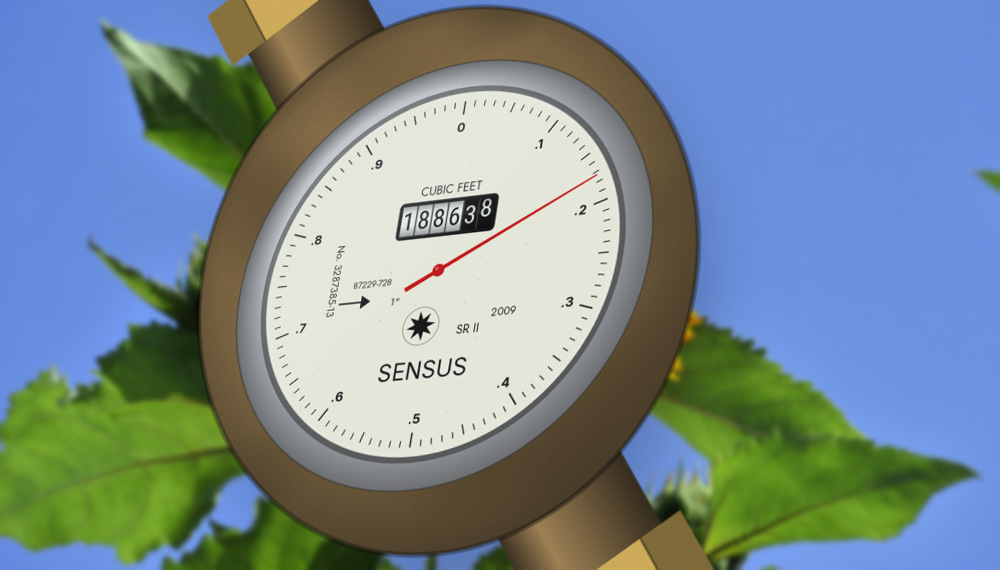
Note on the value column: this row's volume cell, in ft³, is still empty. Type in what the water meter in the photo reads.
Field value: 188638.17 ft³
